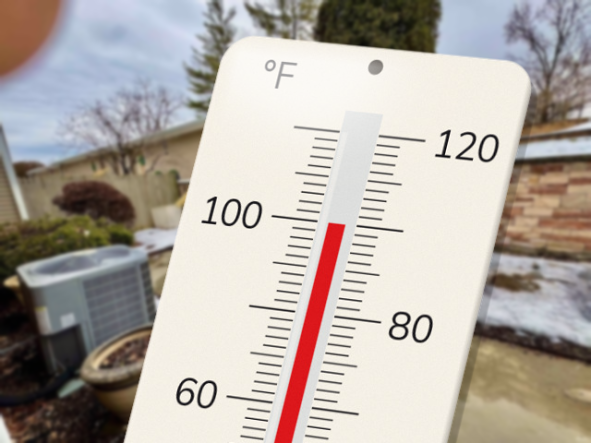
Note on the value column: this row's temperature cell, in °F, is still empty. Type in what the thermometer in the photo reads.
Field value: 100 °F
